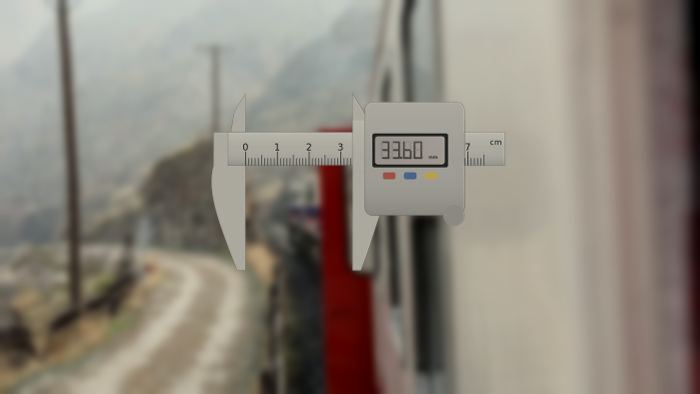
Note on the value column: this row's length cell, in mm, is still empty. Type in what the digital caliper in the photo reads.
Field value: 33.60 mm
